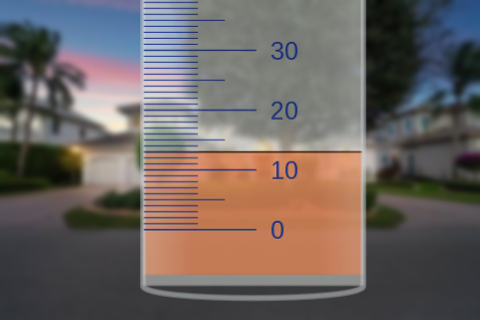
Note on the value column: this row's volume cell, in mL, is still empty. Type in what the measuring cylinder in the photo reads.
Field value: 13 mL
